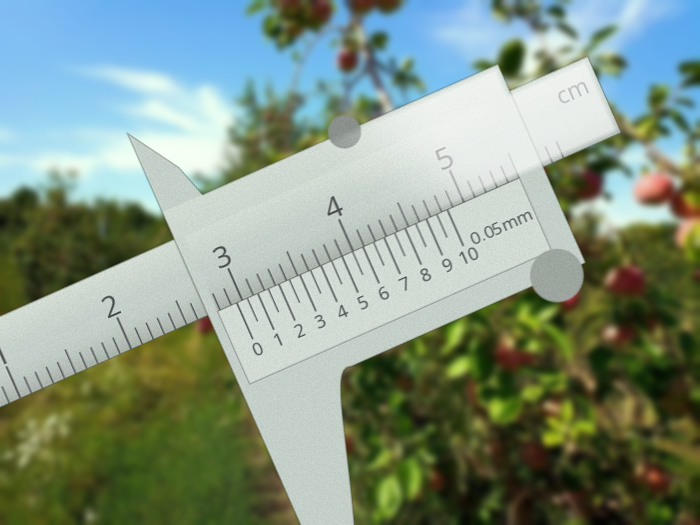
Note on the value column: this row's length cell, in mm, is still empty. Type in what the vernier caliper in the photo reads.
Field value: 29.5 mm
